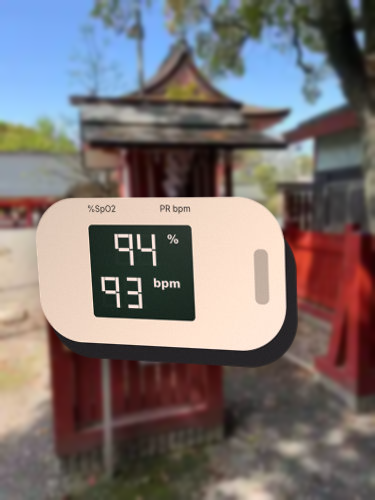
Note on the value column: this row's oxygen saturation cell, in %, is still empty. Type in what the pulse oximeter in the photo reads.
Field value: 94 %
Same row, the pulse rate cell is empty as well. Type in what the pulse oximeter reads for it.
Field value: 93 bpm
